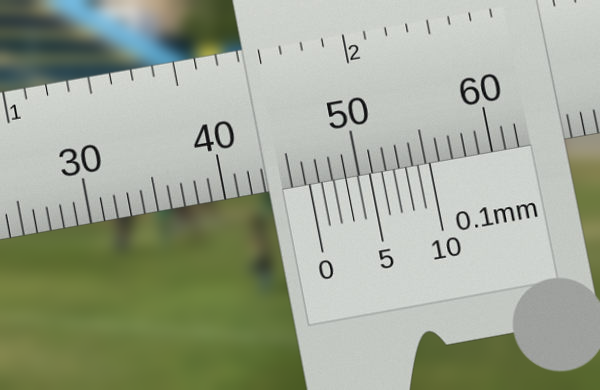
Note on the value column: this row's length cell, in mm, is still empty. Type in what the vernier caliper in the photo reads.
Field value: 46.3 mm
